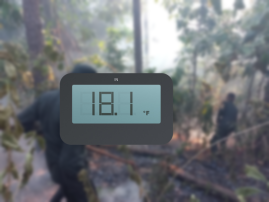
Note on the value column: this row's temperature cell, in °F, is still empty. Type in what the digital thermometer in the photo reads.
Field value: 18.1 °F
